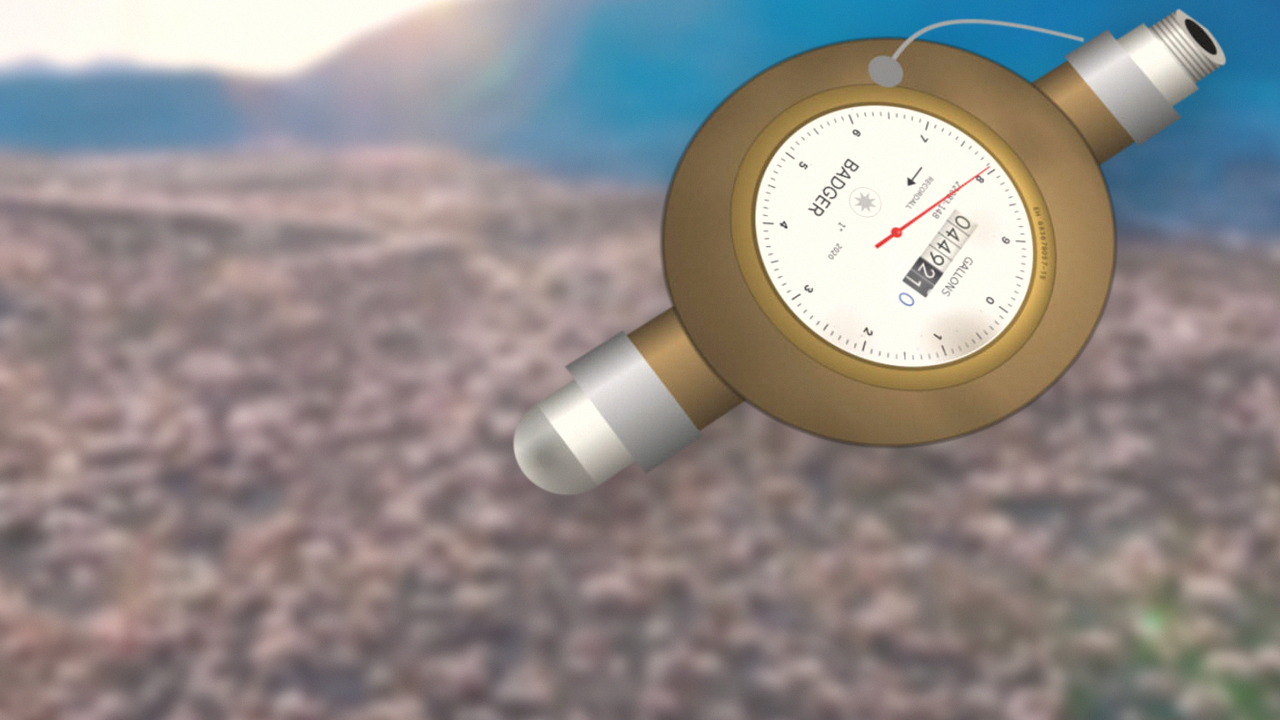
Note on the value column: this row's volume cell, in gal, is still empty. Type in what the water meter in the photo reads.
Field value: 449207.9 gal
